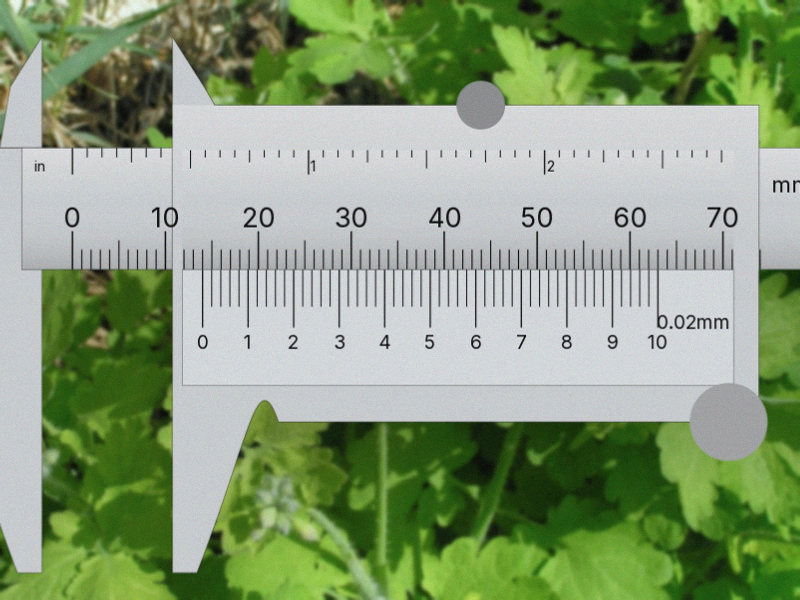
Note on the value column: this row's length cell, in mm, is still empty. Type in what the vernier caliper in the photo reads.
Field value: 14.0 mm
